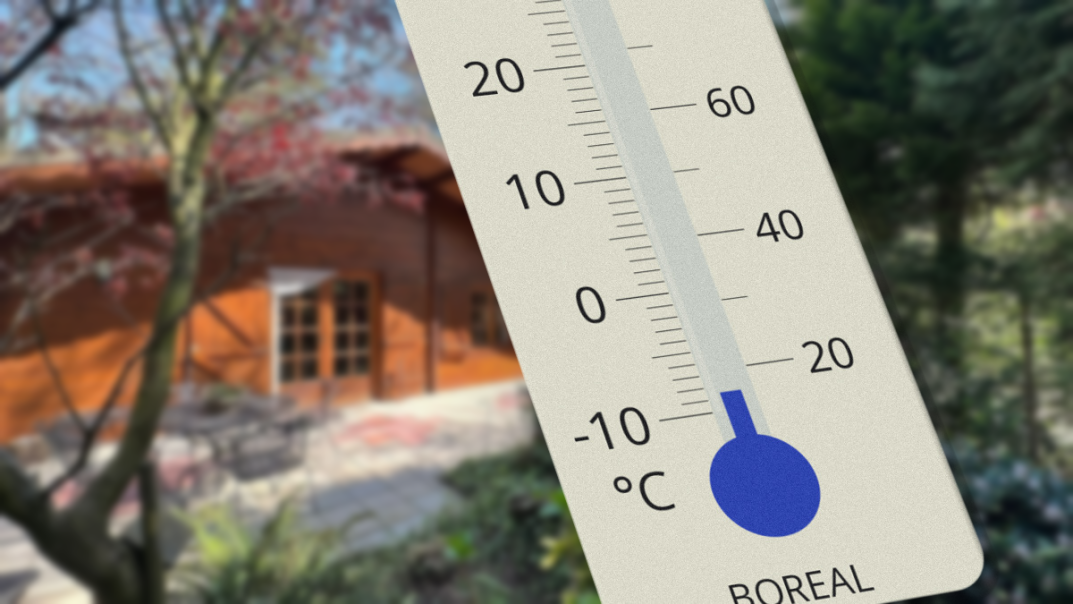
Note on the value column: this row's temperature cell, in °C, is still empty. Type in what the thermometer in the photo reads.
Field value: -8.5 °C
